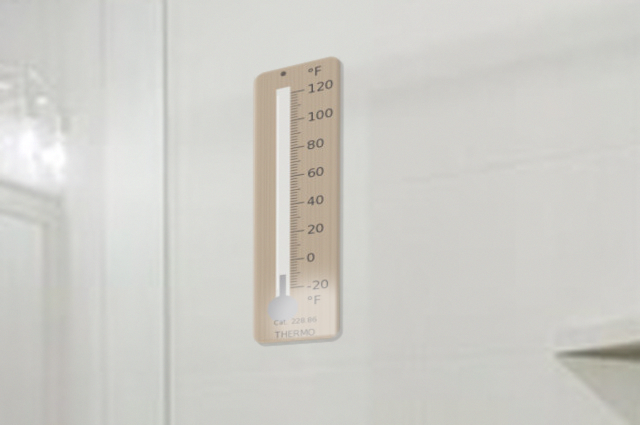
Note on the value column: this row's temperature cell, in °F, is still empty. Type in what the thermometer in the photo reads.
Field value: -10 °F
